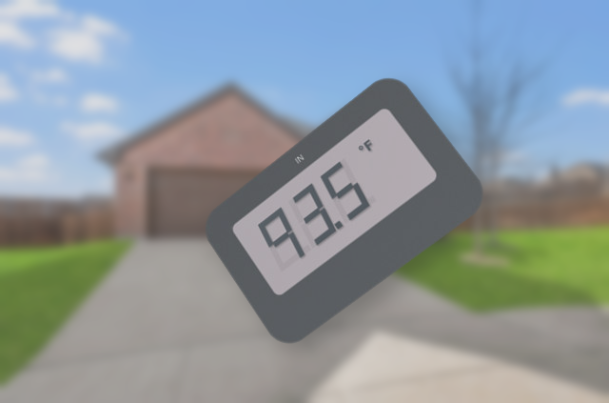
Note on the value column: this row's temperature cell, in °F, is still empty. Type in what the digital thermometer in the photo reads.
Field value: 93.5 °F
